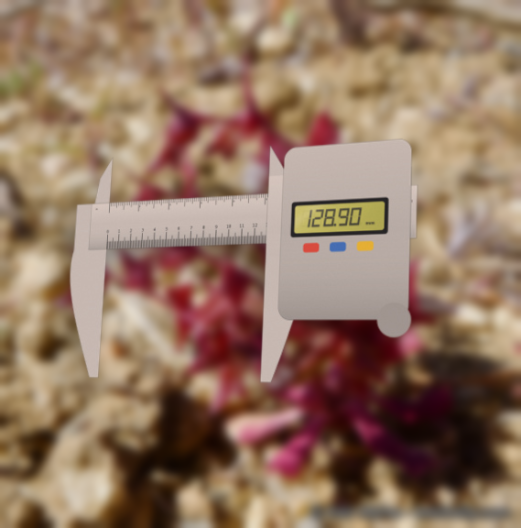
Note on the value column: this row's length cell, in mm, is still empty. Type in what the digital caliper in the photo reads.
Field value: 128.90 mm
